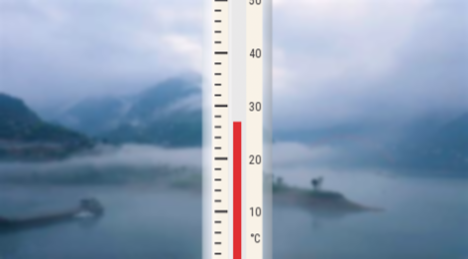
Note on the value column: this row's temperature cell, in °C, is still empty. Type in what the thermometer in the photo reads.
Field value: 27 °C
